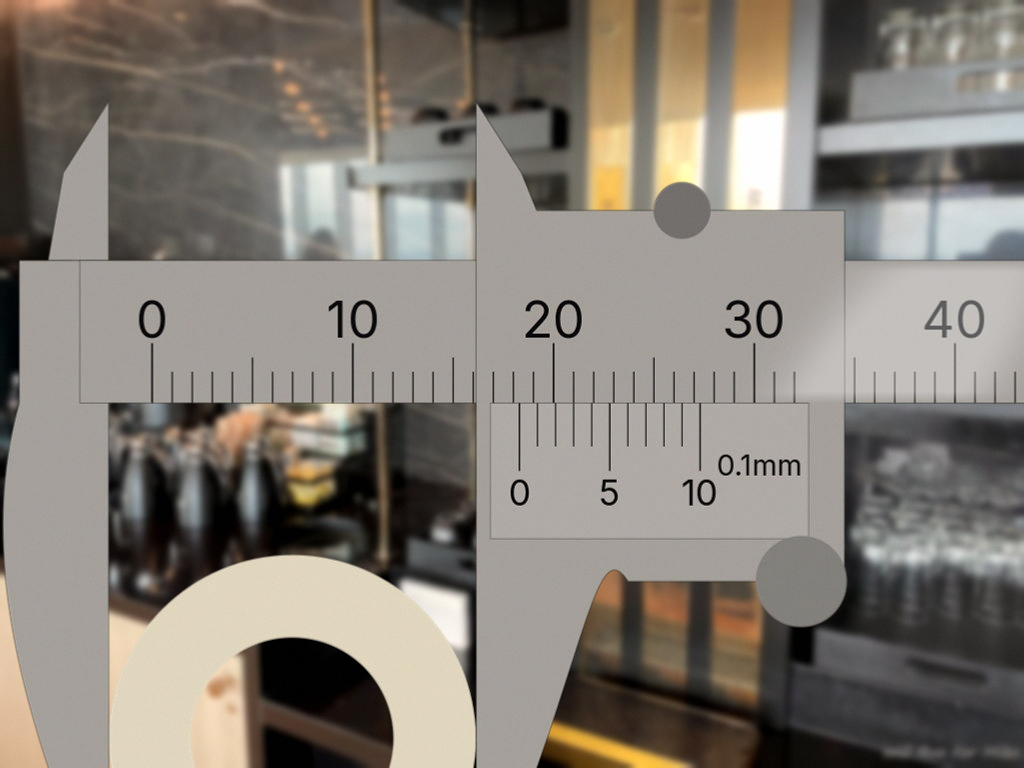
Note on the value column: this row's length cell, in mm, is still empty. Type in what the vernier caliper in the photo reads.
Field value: 18.3 mm
